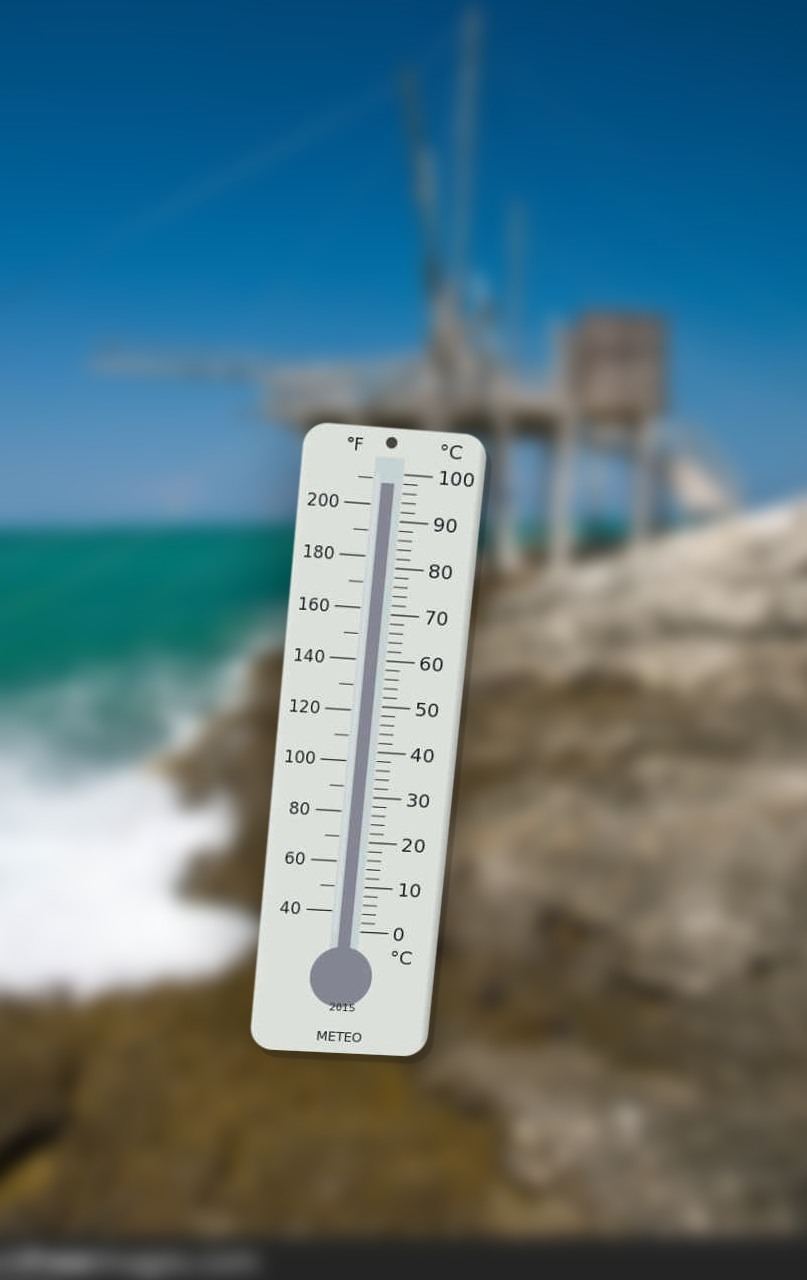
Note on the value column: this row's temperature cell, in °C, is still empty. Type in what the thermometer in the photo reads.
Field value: 98 °C
